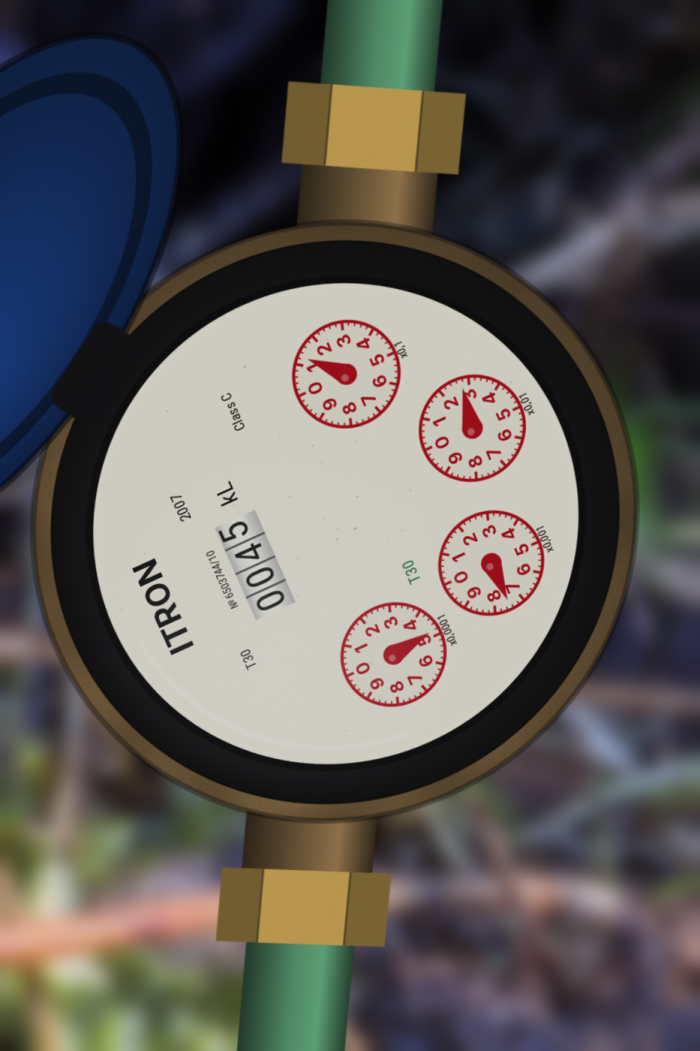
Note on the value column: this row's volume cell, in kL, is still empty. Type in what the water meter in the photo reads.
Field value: 45.1274 kL
